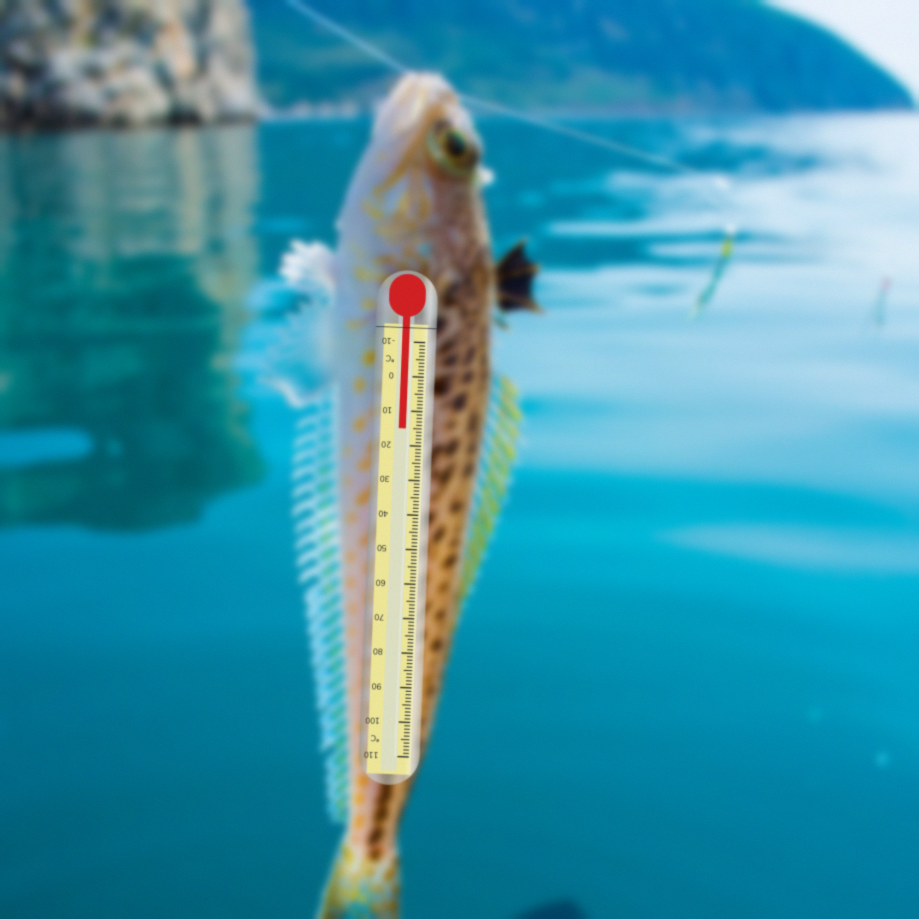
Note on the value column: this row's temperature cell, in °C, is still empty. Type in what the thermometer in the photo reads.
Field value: 15 °C
